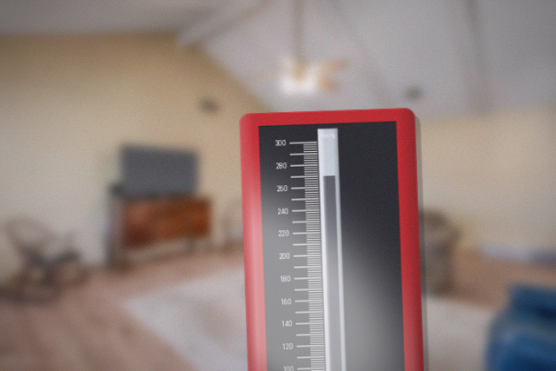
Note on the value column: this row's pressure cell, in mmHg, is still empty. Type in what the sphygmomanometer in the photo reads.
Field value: 270 mmHg
